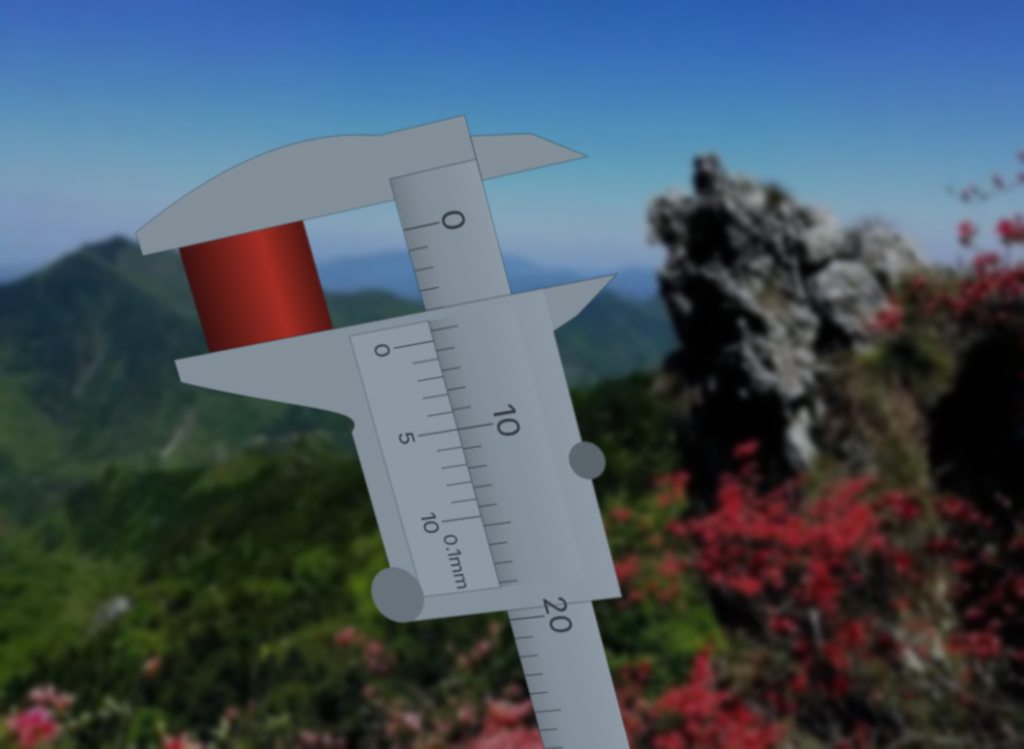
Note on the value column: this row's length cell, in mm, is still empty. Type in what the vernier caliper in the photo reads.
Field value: 5.5 mm
